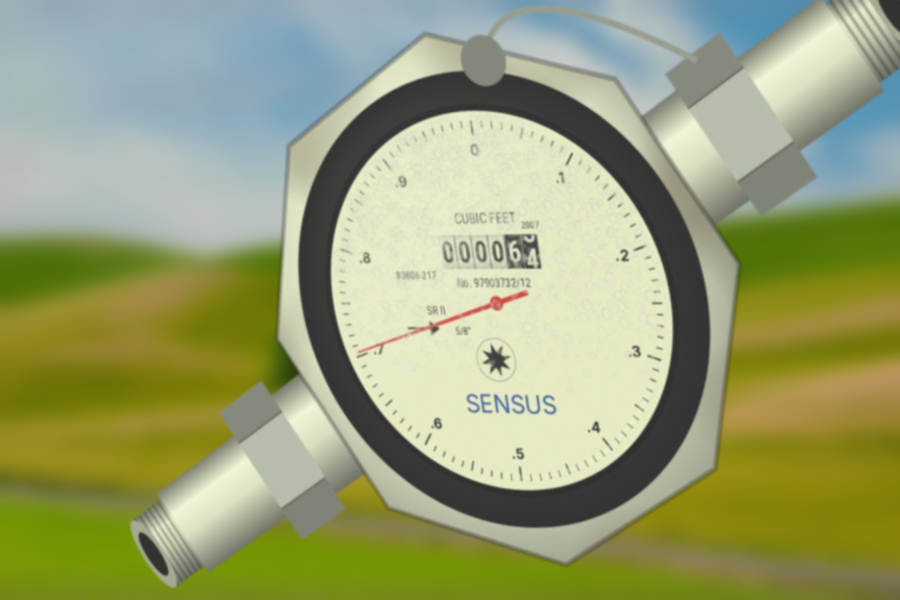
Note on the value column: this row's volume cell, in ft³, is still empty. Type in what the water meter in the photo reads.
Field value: 63.70 ft³
